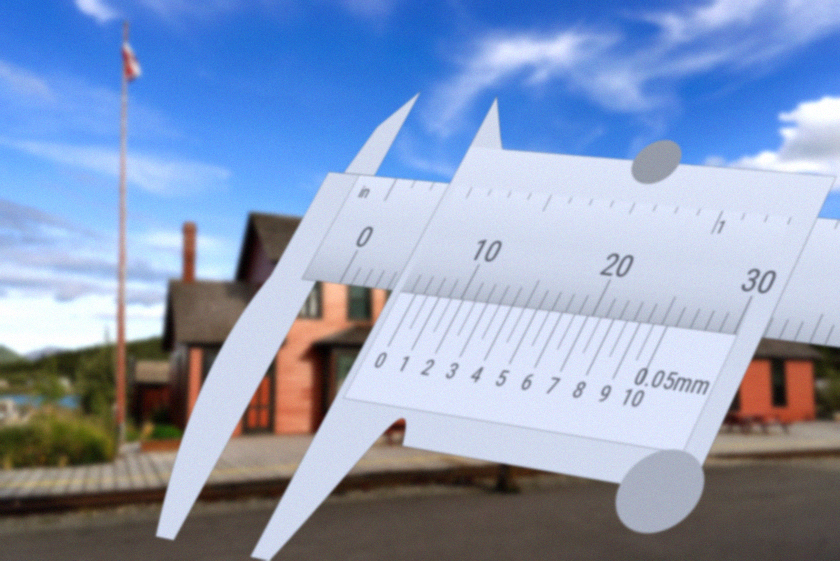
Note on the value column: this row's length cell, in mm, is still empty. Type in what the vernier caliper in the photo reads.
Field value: 6.4 mm
